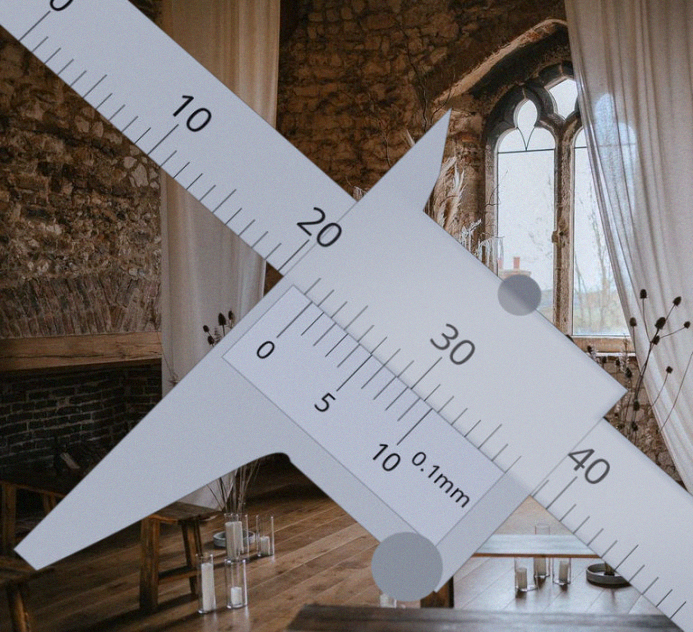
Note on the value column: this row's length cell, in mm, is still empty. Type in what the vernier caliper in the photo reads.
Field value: 22.6 mm
